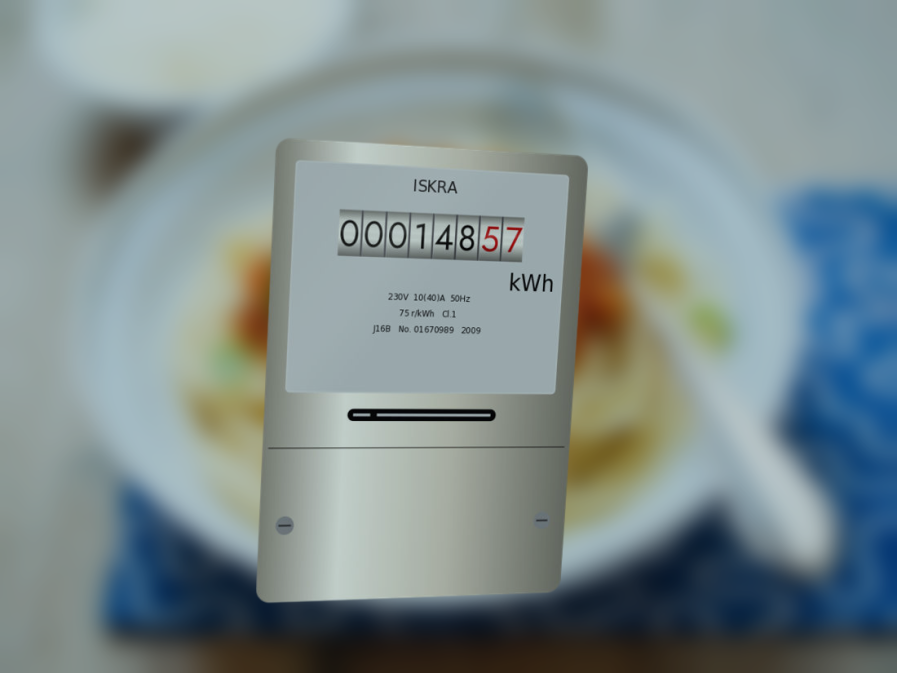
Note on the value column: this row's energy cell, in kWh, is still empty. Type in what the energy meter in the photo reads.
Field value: 148.57 kWh
